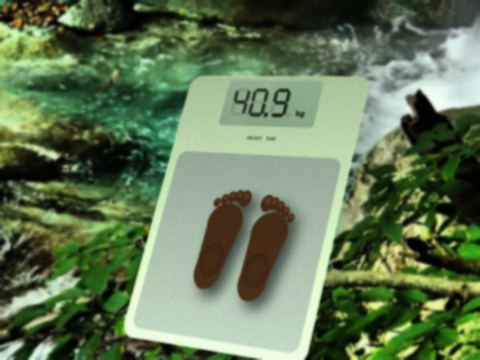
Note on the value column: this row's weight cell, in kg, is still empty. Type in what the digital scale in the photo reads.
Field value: 40.9 kg
